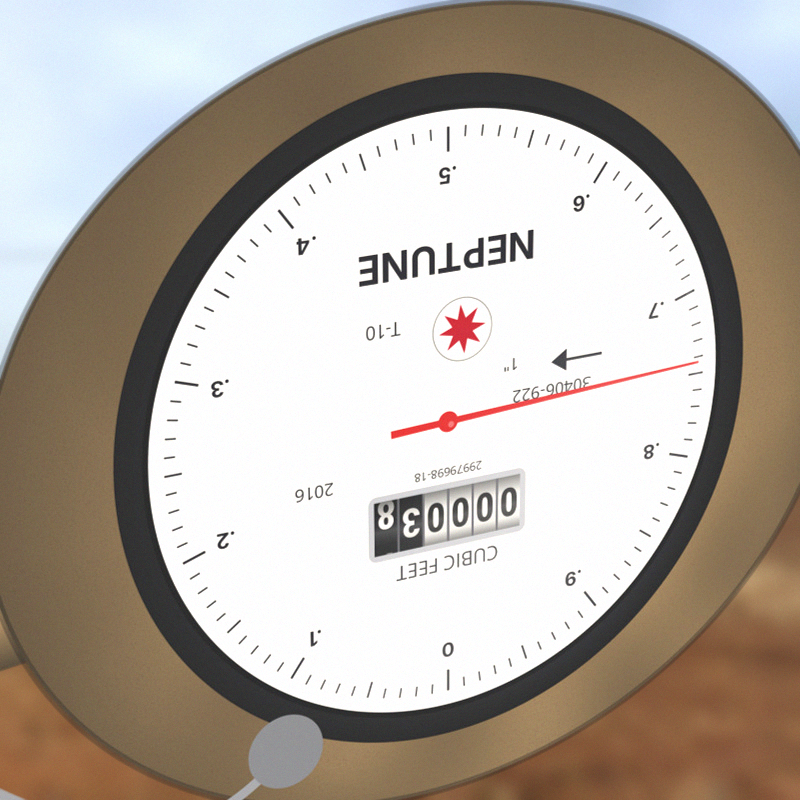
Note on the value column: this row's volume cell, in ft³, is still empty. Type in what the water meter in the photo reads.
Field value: 37.74 ft³
